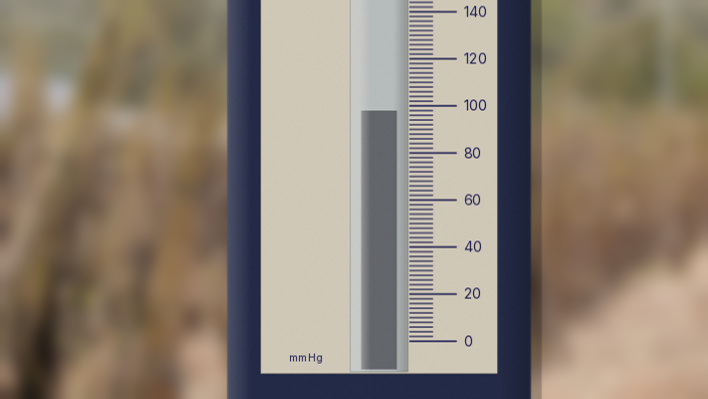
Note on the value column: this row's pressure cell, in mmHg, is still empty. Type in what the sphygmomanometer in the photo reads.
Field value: 98 mmHg
